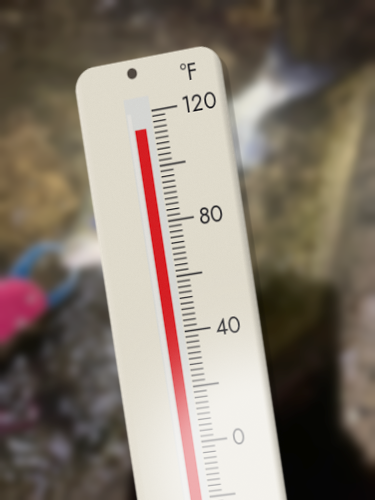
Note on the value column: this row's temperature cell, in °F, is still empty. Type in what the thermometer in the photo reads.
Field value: 114 °F
